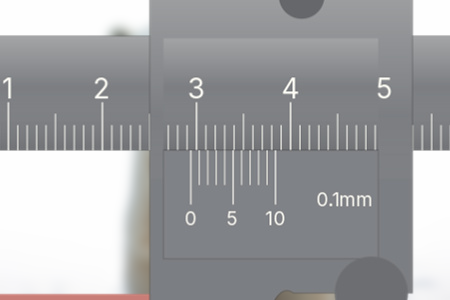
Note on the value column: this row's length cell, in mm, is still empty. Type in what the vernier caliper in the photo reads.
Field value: 29.4 mm
